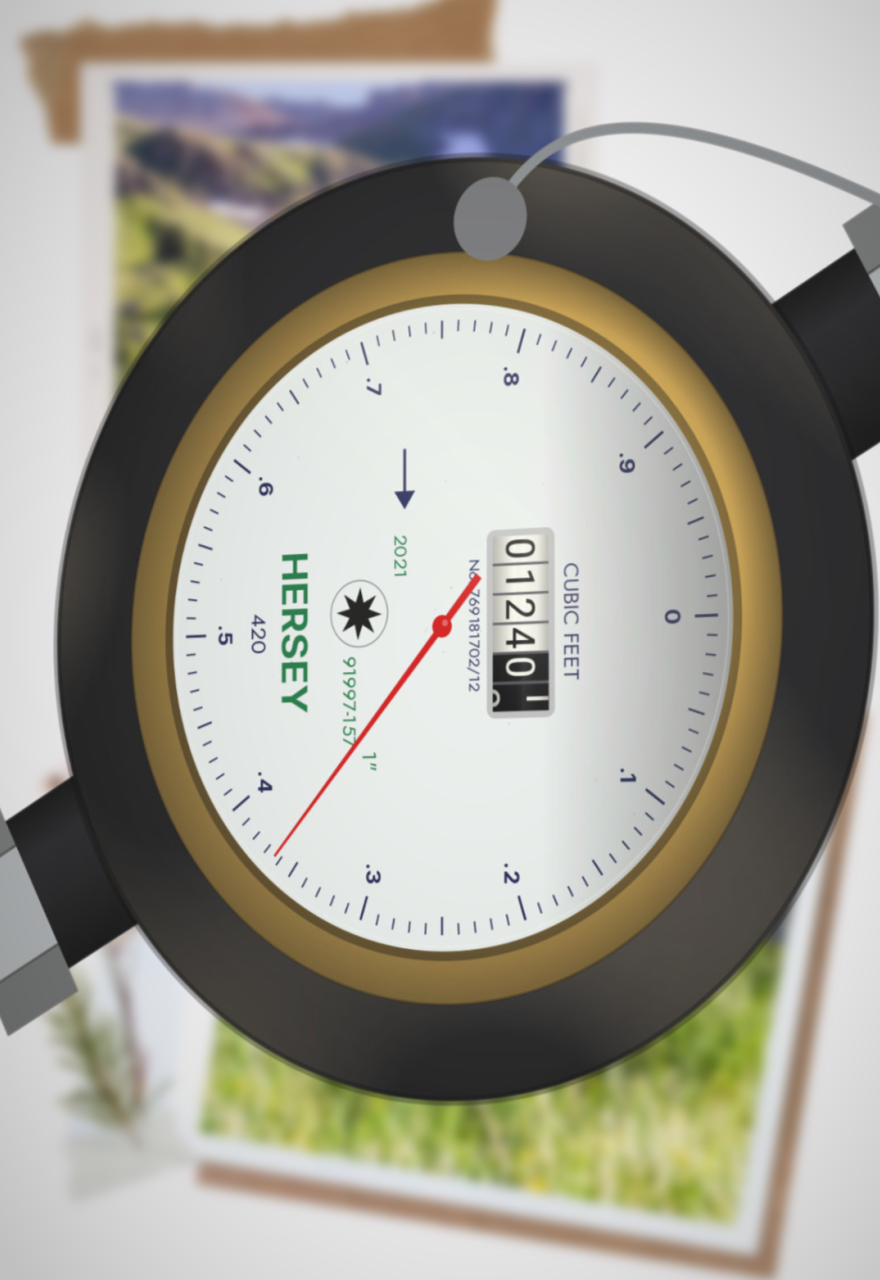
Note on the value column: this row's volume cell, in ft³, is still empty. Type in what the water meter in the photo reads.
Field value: 12401.36 ft³
